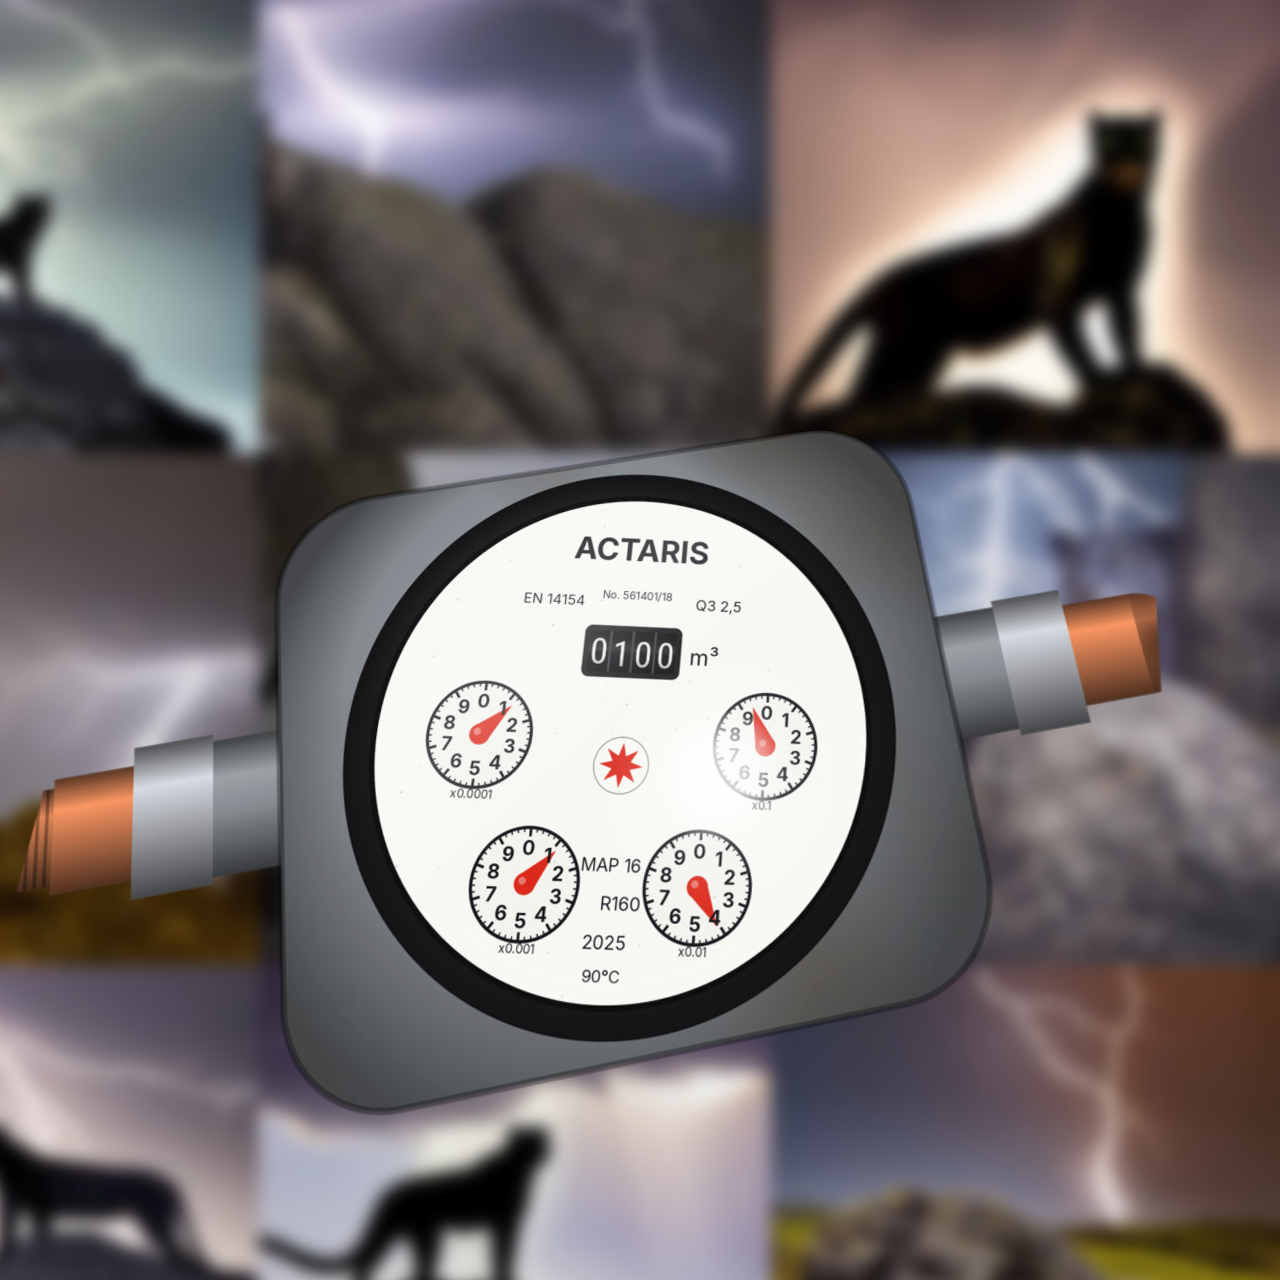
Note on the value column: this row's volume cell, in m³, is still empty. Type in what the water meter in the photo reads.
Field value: 99.9411 m³
